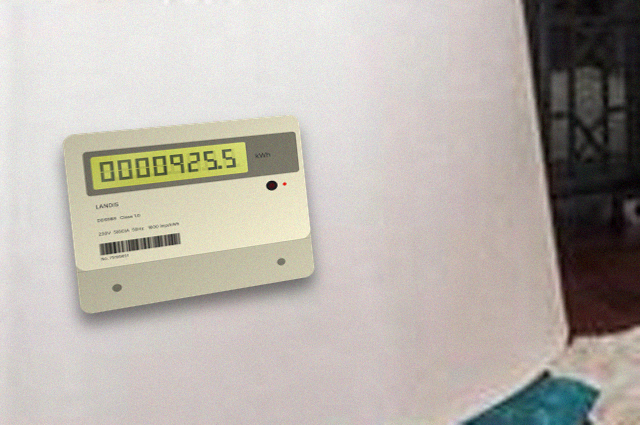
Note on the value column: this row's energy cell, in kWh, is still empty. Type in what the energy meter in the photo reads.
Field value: 925.5 kWh
